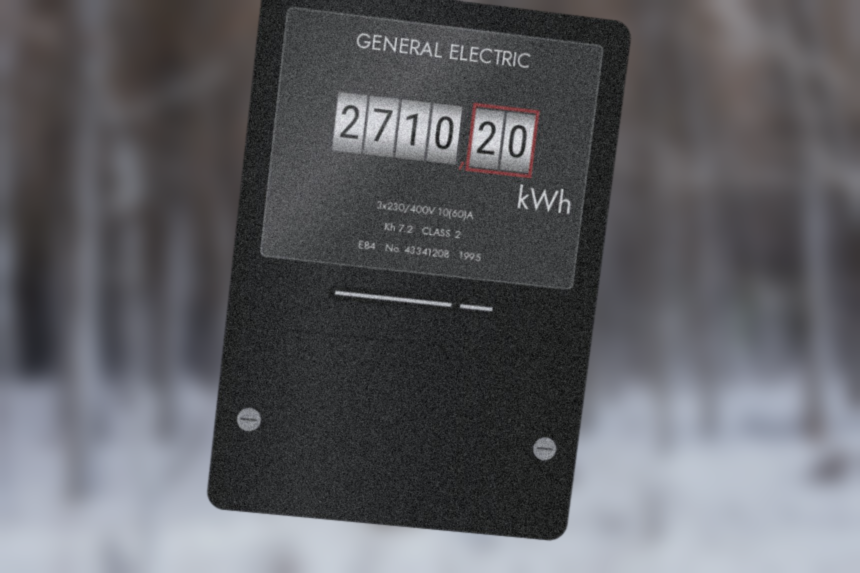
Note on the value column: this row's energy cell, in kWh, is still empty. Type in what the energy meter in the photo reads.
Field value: 2710.20 kWh
